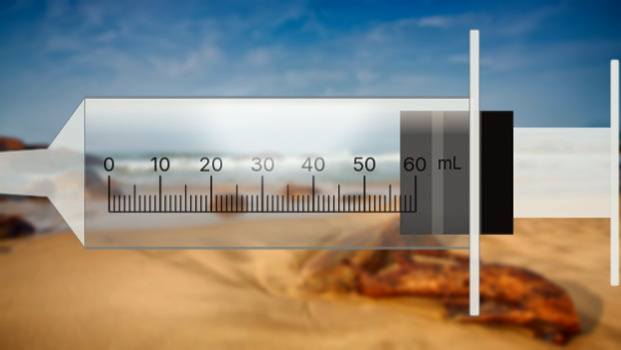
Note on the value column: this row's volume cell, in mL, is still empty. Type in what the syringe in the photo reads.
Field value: 57 mL
